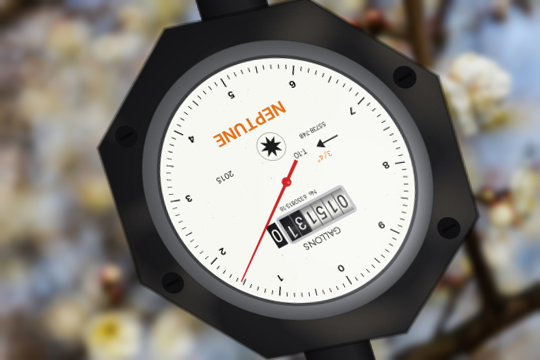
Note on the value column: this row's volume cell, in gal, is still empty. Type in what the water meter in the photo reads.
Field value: 151311.5 gal
